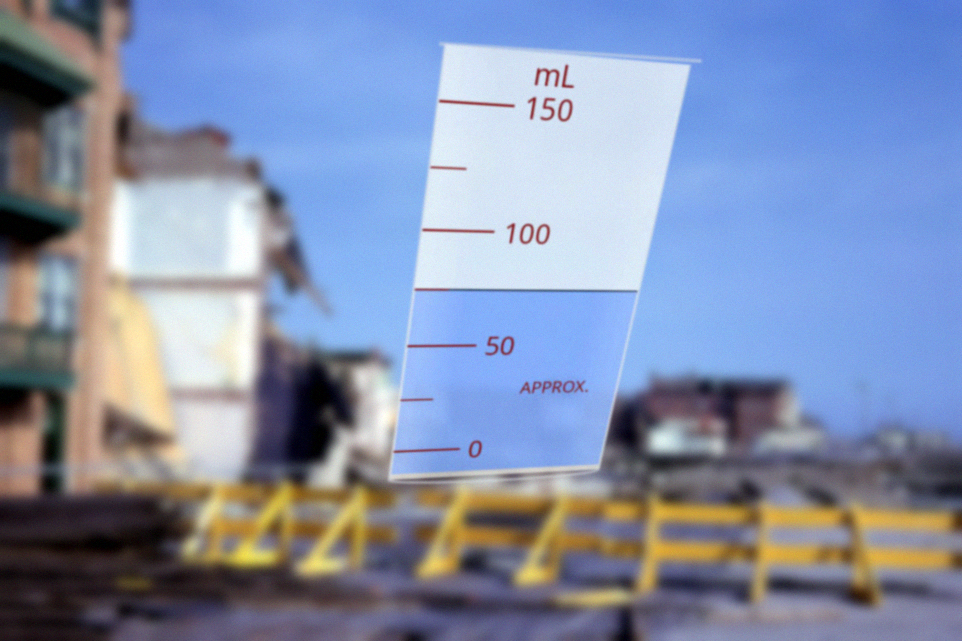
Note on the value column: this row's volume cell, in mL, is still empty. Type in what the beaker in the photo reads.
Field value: 75 mL
